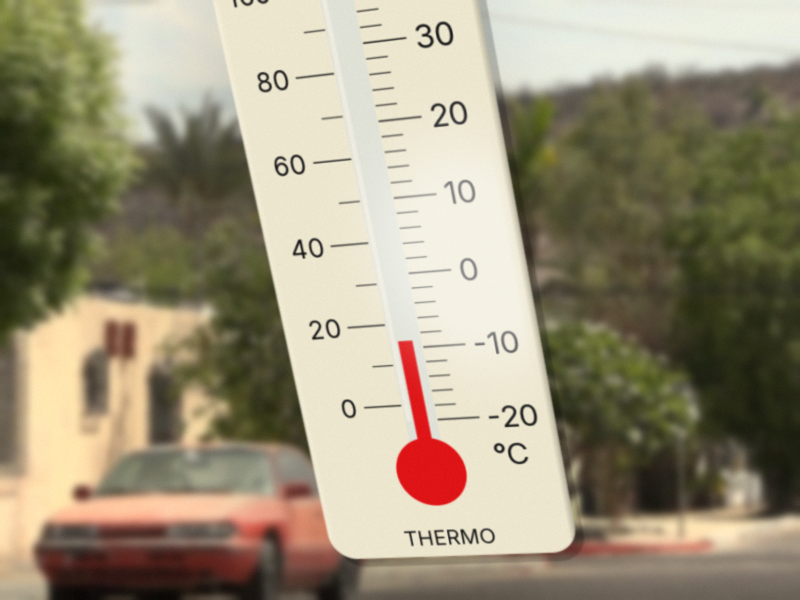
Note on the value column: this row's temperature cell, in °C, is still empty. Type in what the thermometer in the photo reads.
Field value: -9 °C
